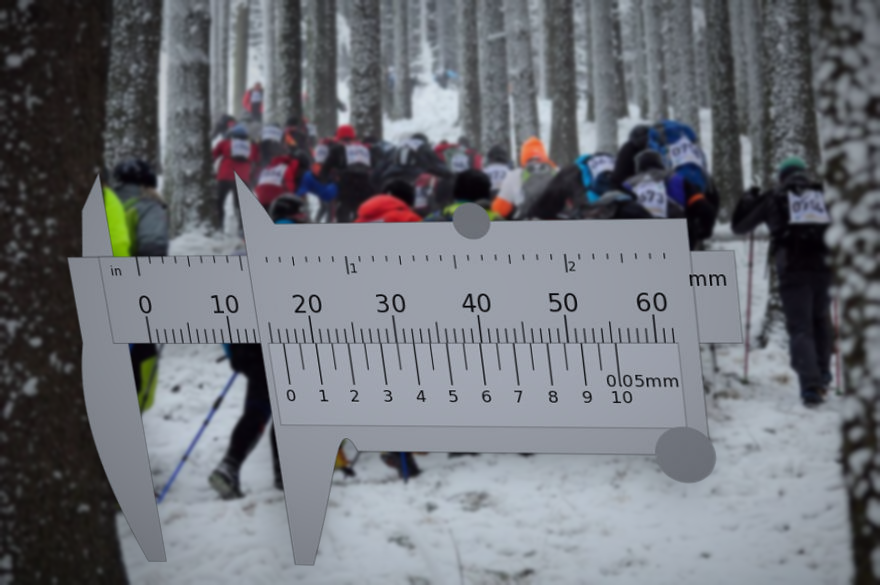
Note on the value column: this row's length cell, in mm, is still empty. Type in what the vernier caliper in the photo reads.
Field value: 16.4 mm
